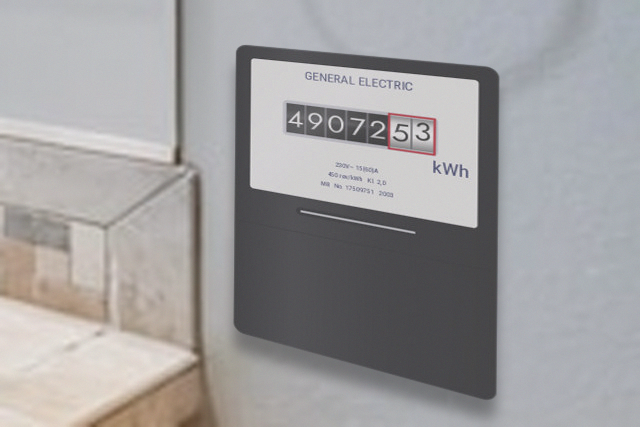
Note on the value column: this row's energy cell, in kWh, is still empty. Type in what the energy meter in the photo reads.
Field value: 49072.53 kWh
